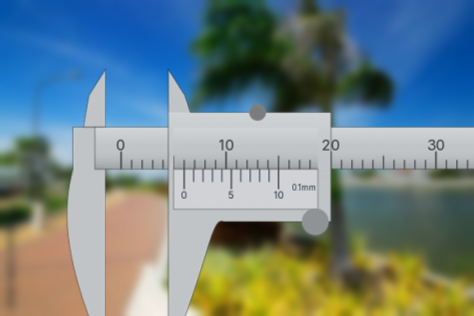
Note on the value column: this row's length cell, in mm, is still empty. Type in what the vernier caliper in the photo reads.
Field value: 6.0 mm
